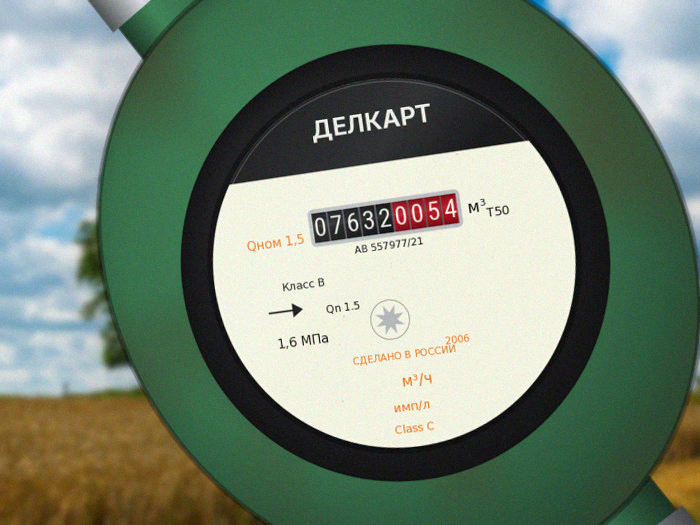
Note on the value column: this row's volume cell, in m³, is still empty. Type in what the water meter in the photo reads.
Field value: 7632.0054 m³
